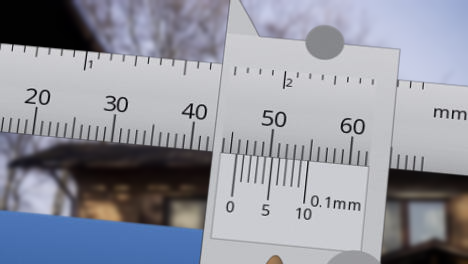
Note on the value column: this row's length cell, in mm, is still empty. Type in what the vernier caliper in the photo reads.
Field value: 45.8 mm
